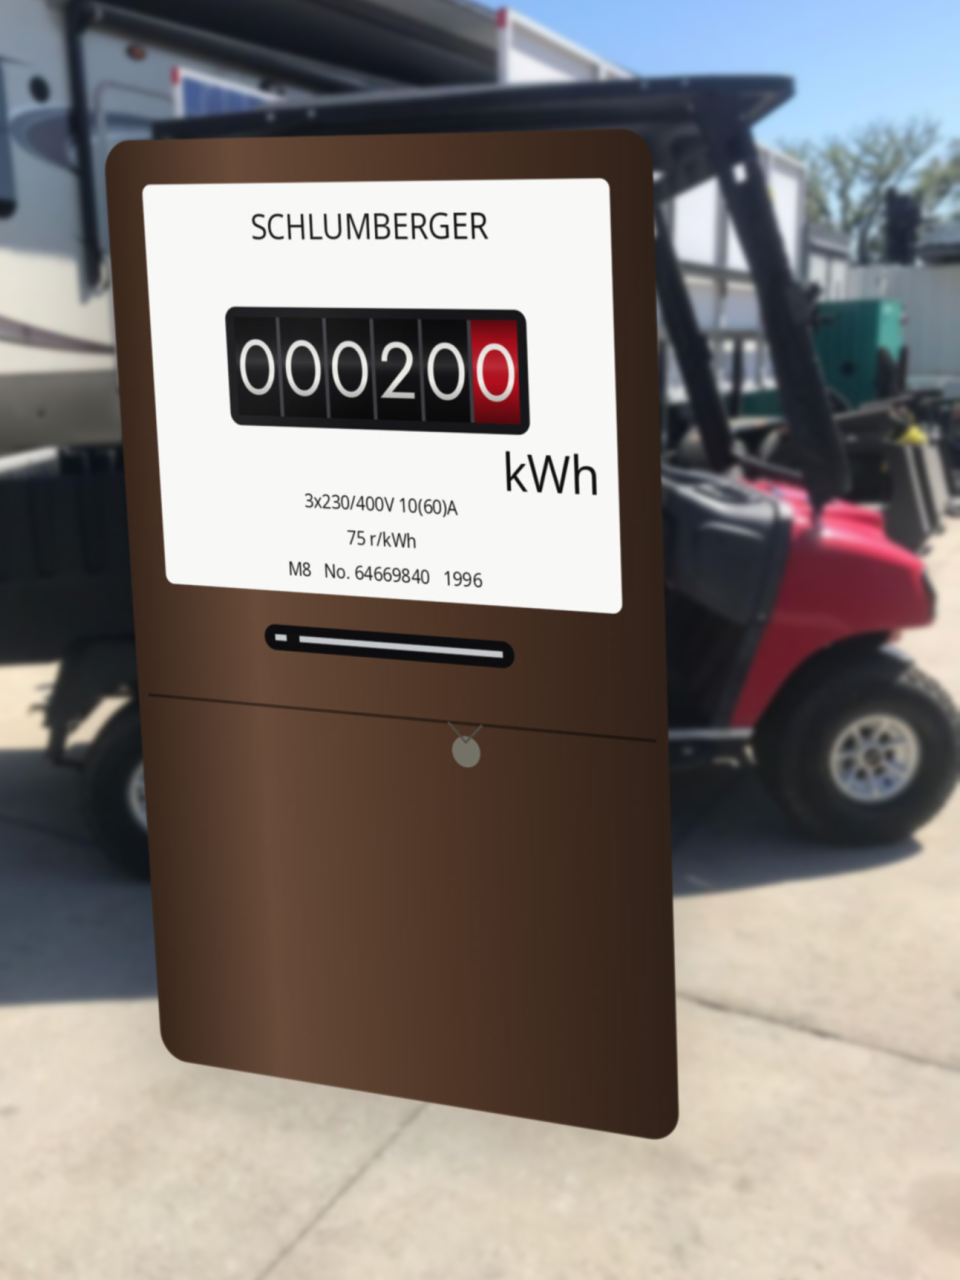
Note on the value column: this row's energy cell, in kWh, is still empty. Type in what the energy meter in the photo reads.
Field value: 20.0 kWh
